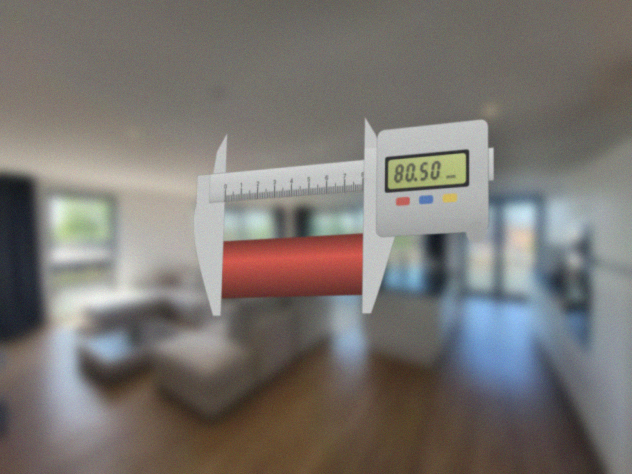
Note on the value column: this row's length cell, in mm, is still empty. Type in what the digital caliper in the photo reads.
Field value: 80.50 mm
